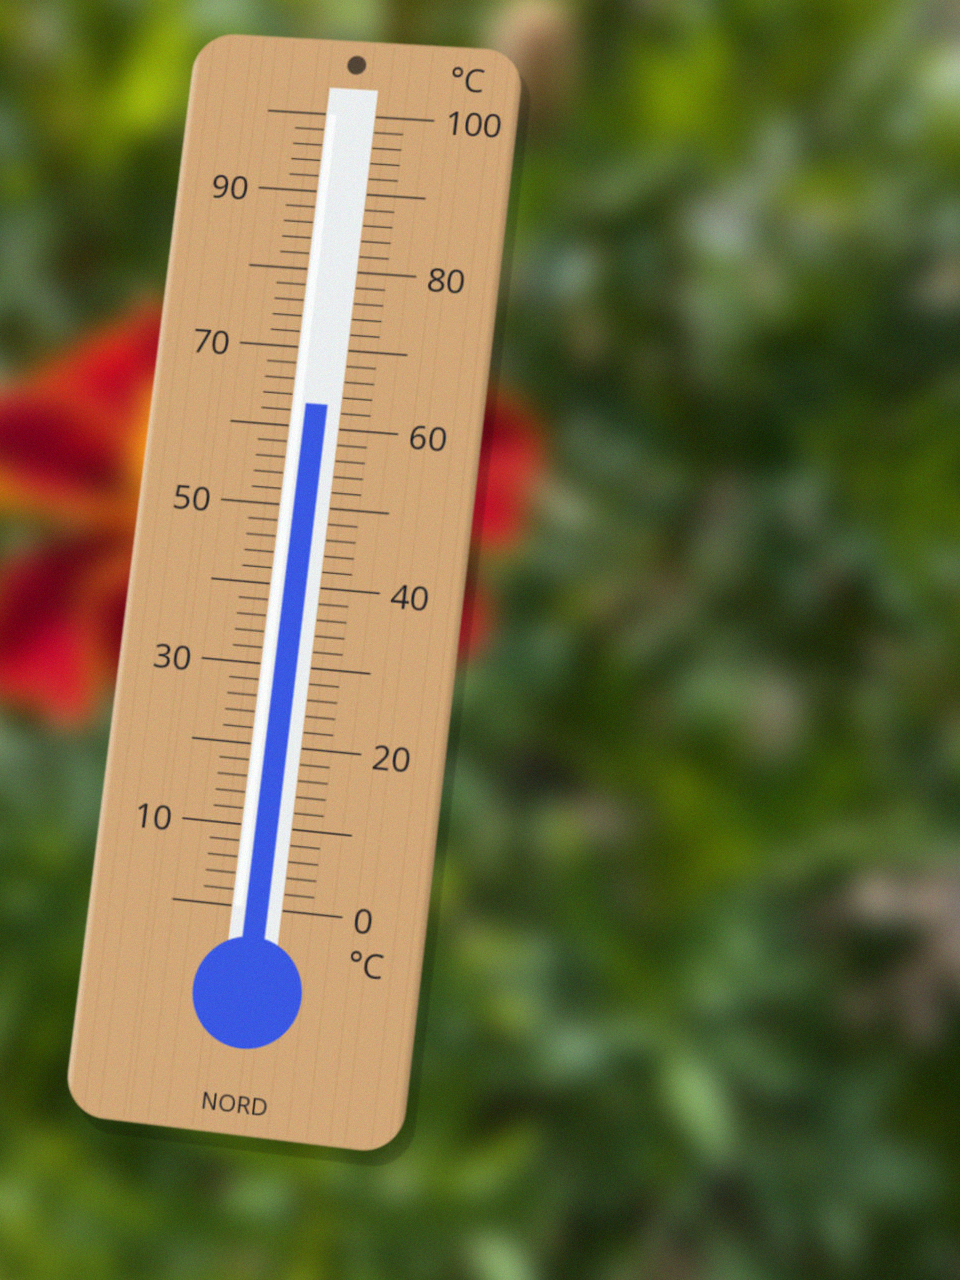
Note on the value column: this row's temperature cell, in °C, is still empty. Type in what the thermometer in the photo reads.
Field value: 63 °C
